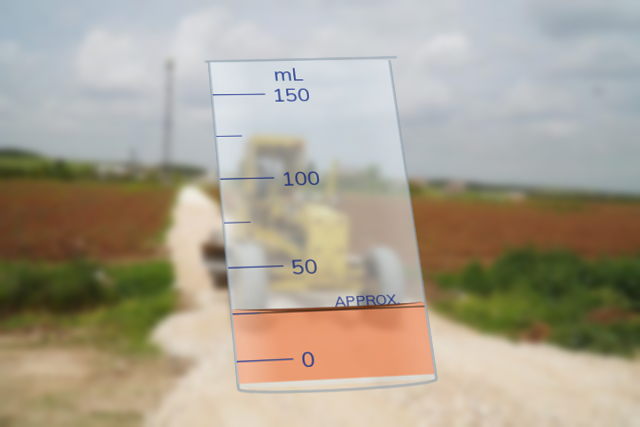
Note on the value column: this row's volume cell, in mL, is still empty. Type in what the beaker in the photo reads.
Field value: 25 mL
